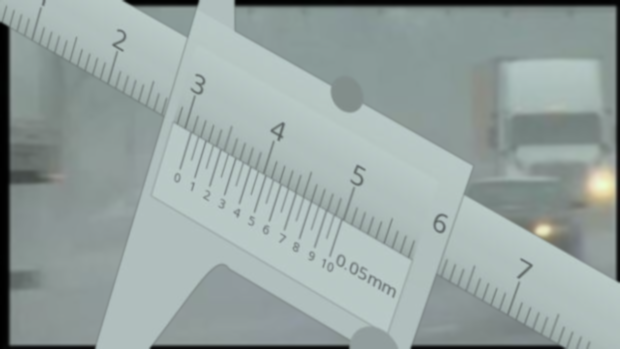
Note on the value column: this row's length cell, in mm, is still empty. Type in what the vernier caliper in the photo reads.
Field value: 30.8 mm
